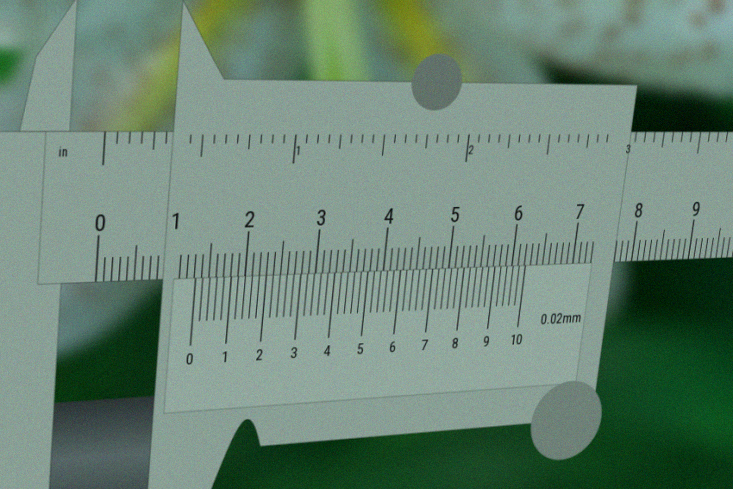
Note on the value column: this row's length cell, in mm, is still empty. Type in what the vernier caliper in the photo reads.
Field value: 13.2 mm
